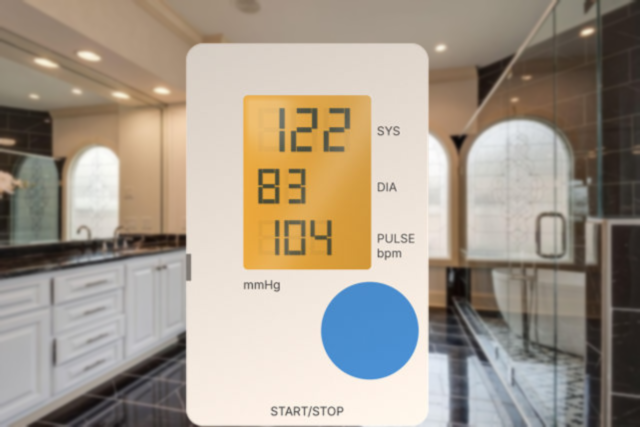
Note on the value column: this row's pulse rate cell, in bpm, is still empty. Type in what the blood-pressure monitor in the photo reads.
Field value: 104 bpm
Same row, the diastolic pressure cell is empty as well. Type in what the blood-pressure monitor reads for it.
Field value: 83 mmHg
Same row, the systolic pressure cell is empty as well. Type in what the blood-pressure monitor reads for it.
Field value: 122 mmHg
